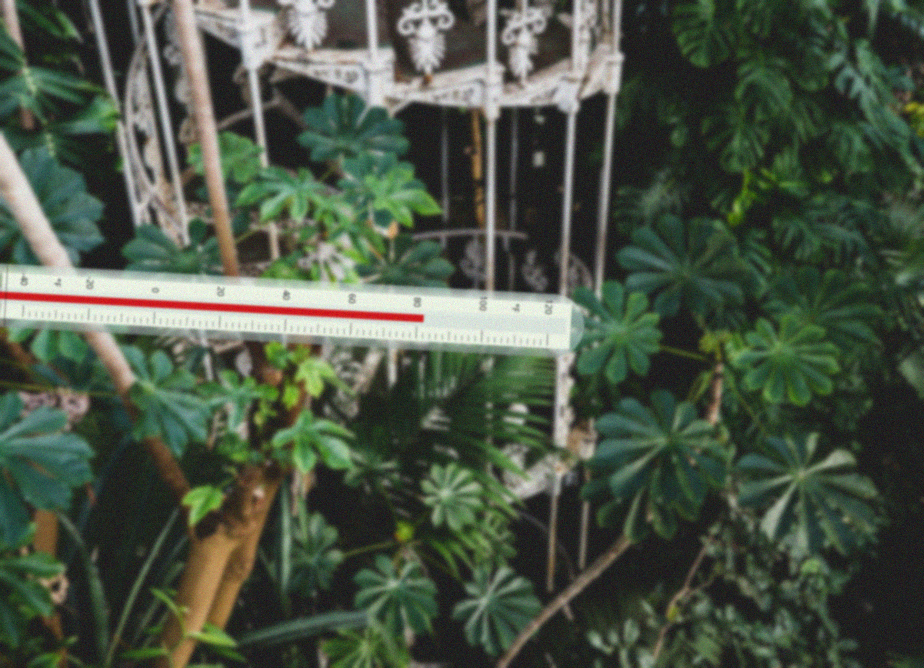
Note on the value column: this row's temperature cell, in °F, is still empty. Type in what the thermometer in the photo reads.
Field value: 82 °F
